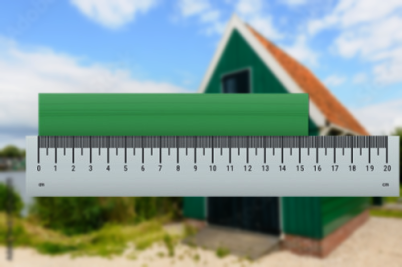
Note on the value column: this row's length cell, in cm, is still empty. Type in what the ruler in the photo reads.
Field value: 15.5 cm
